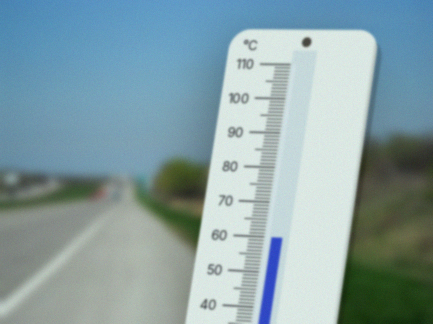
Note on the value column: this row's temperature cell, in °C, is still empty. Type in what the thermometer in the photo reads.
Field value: 60 °C
